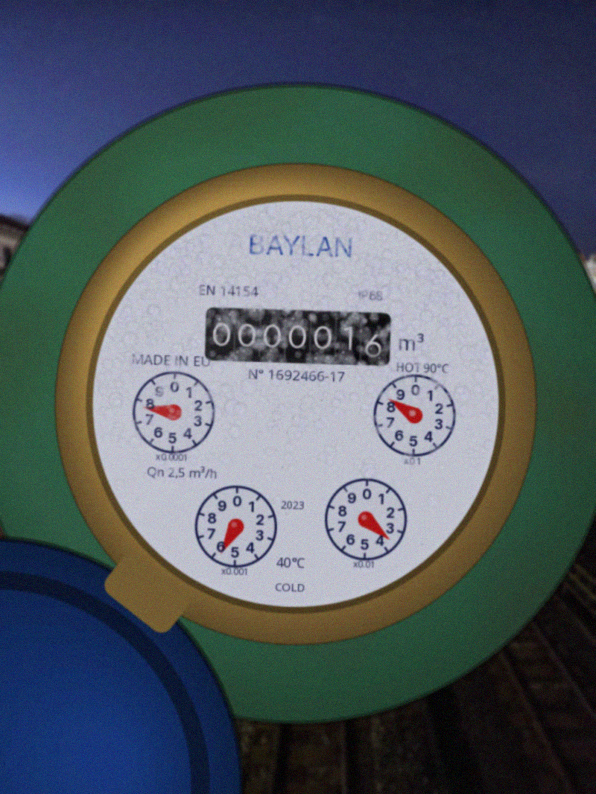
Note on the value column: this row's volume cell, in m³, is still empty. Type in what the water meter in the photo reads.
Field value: 15.8357 m³
